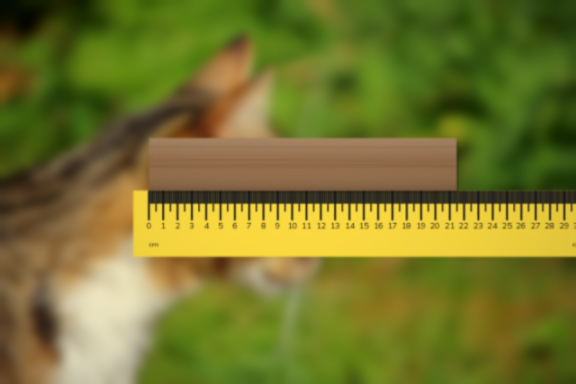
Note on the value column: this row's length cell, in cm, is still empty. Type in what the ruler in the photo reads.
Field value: 21.5 cm
